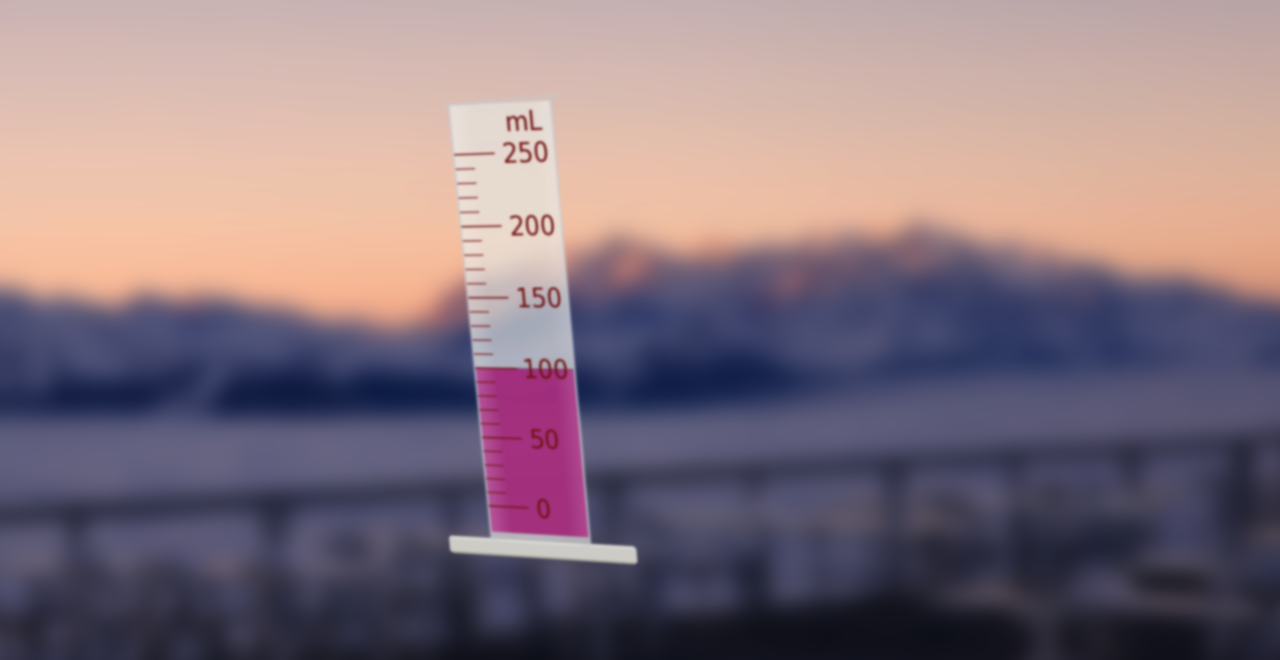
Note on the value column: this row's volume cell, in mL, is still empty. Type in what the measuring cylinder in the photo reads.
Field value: 100 mL
